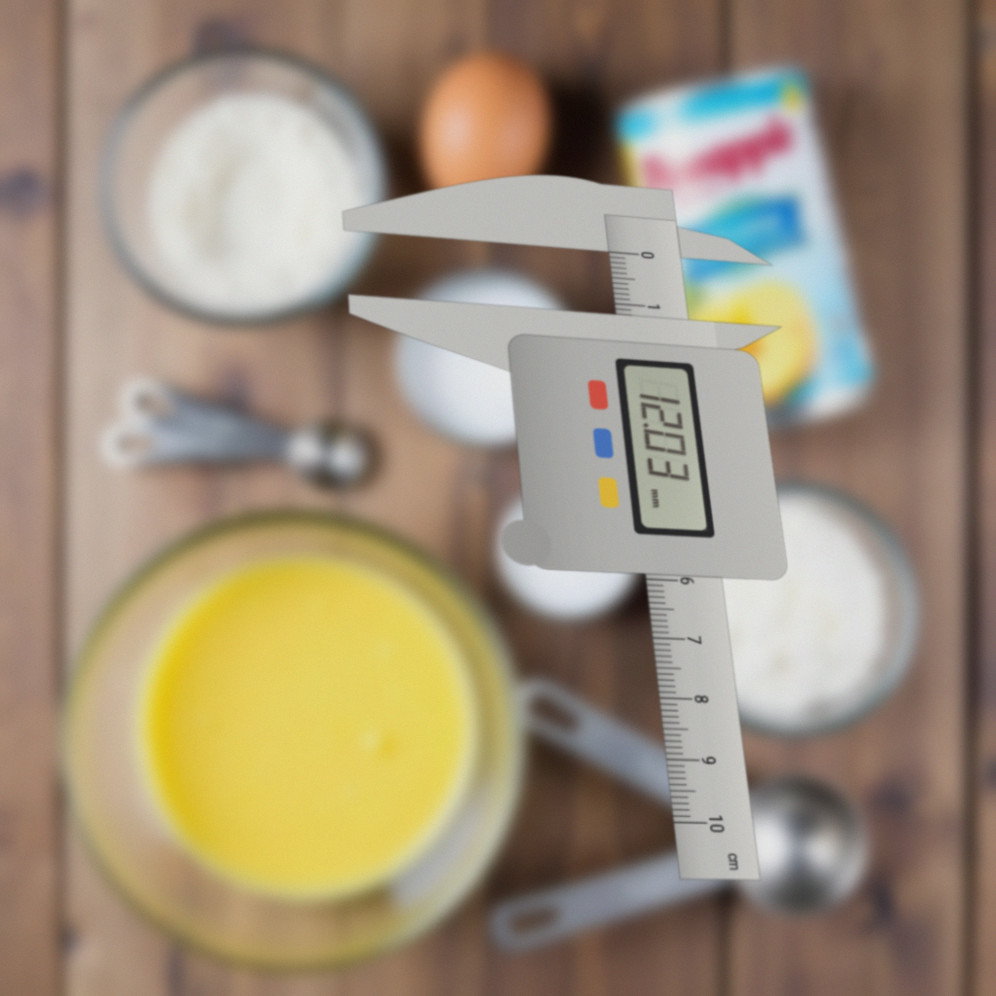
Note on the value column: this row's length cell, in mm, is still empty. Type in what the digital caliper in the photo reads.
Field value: 12.03 mm
